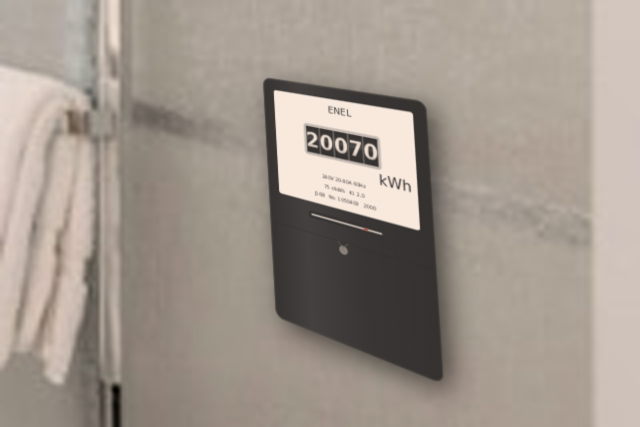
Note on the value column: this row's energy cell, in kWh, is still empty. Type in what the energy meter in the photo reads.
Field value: 20070 kWh
